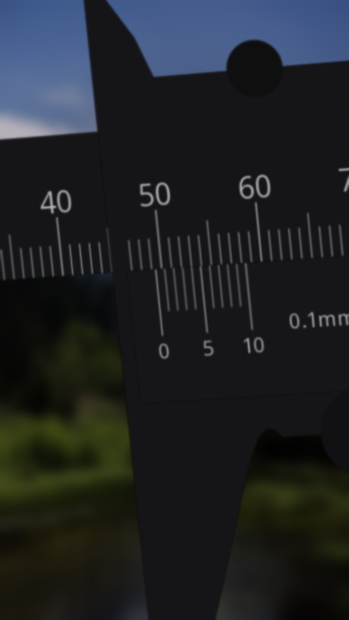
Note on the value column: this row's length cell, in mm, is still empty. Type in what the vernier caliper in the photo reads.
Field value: 49.4 mm
